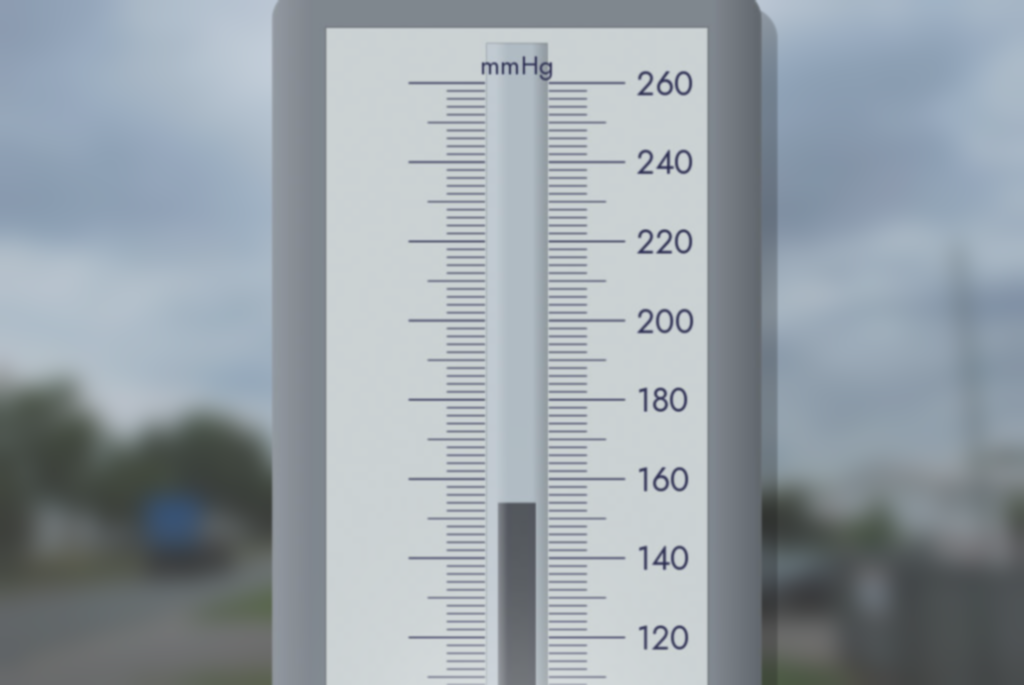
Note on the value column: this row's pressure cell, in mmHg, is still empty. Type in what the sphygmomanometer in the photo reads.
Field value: 154 mmHg
